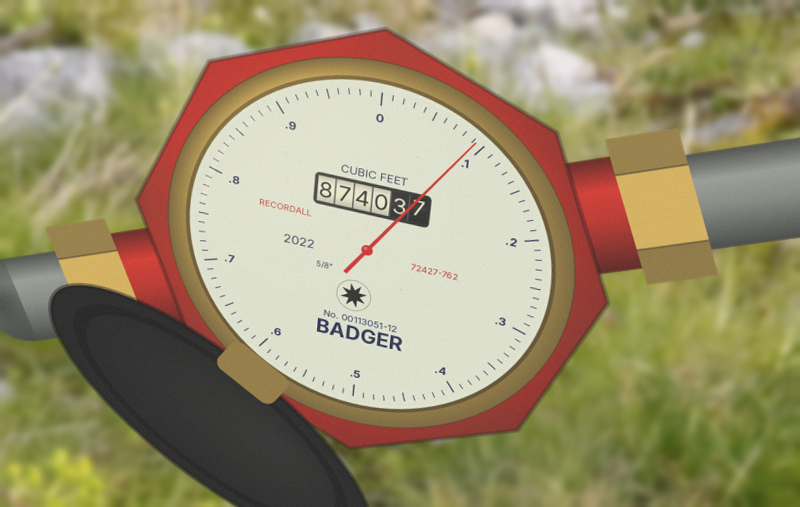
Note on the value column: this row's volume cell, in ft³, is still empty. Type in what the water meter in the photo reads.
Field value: 874037.09 ft³
